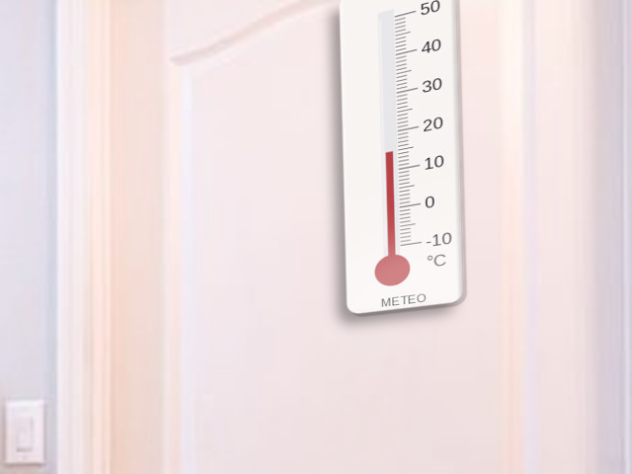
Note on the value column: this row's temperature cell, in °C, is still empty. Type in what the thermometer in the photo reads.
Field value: 15 °C
